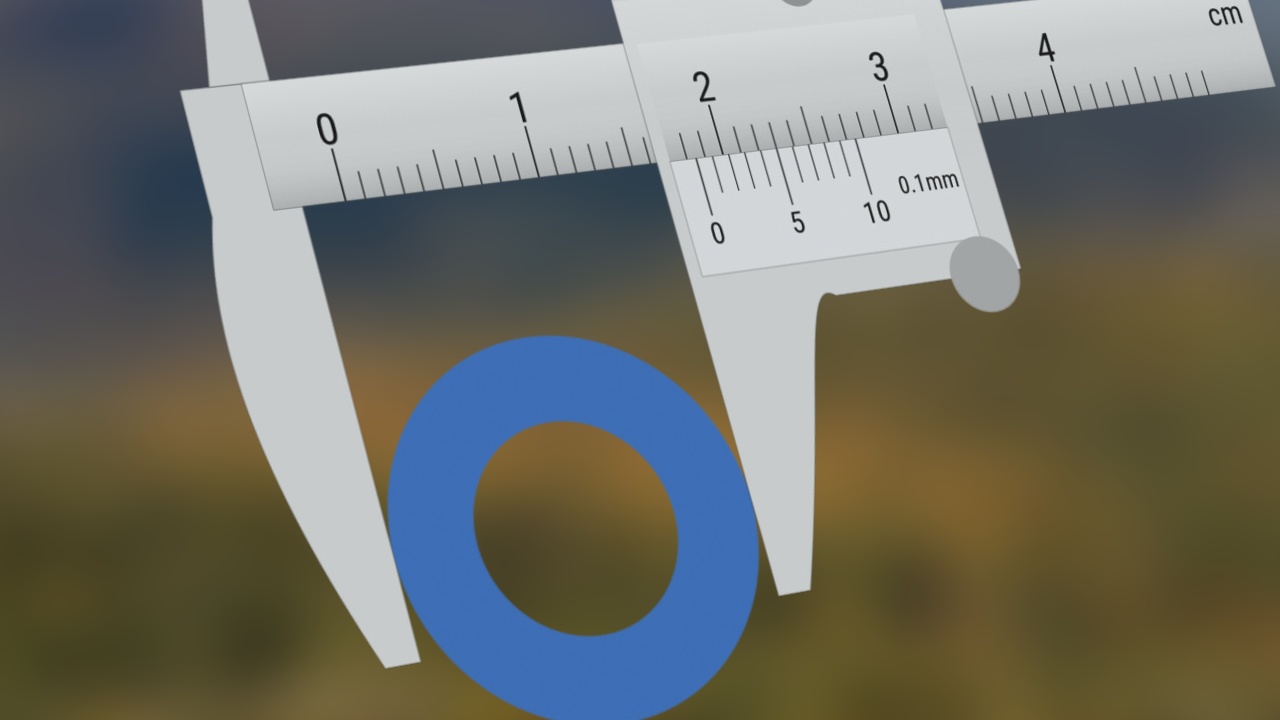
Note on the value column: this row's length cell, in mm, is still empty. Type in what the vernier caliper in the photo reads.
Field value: 18.5 mm
